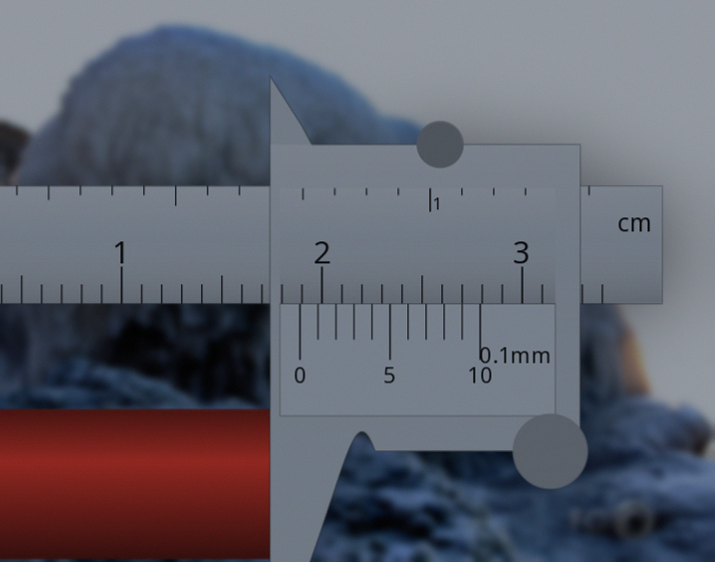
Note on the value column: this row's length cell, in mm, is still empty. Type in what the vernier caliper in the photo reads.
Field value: 18.9 mm
